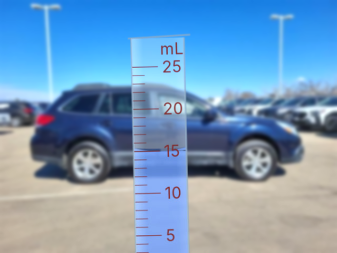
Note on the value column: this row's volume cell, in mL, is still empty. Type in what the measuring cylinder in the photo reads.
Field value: 15 mL
